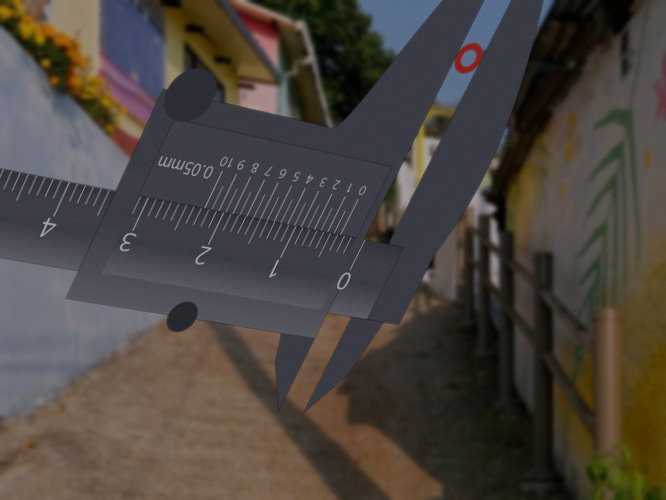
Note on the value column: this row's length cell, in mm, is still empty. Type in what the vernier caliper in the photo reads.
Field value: 3.6 mm
